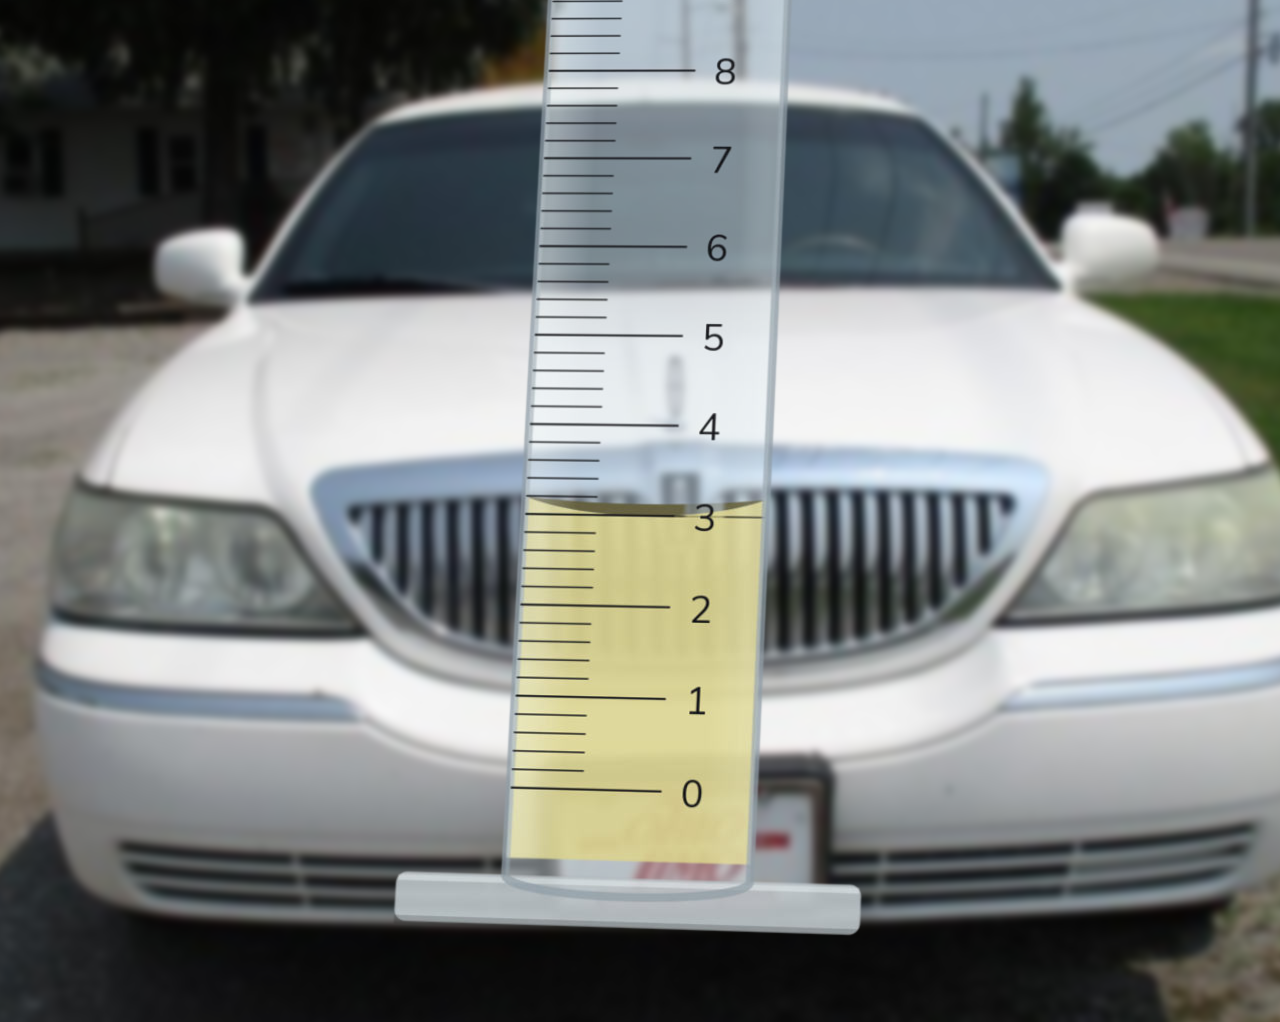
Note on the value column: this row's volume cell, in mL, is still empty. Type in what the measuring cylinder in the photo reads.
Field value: 3 mL
